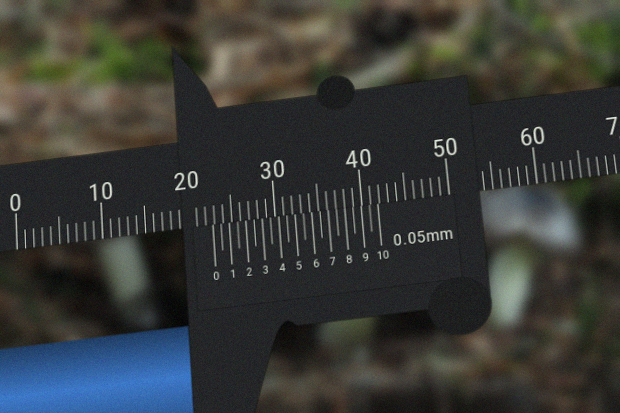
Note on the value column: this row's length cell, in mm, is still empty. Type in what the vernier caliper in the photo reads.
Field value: 22.8 mm
